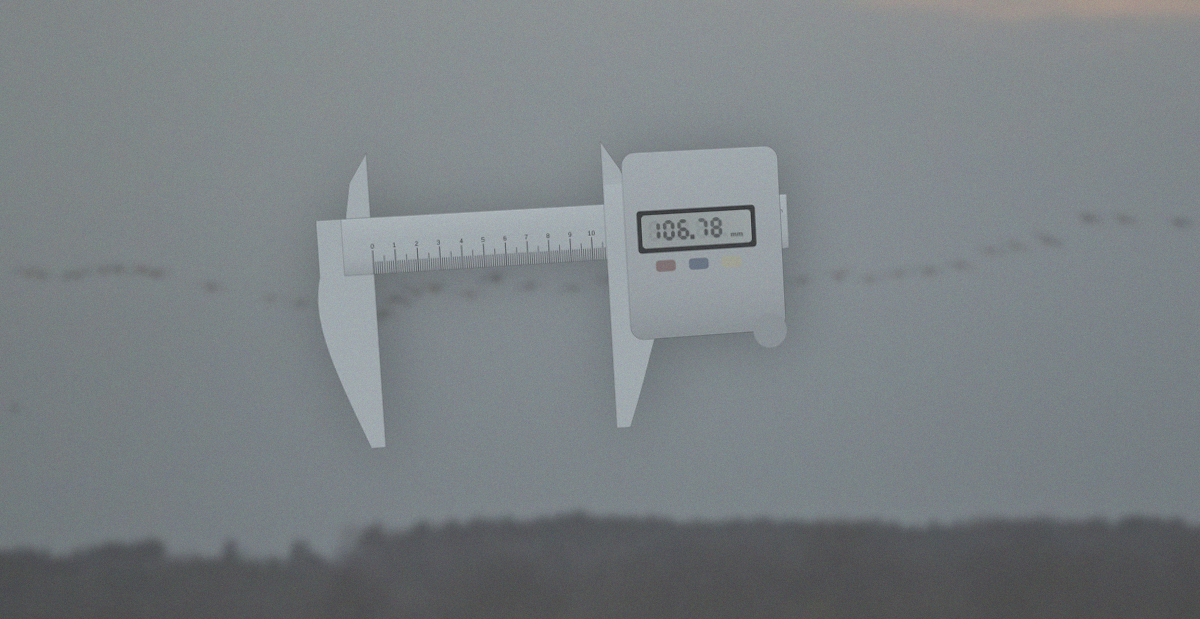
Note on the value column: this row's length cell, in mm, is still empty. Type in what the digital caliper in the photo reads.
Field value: 106.78 mm
